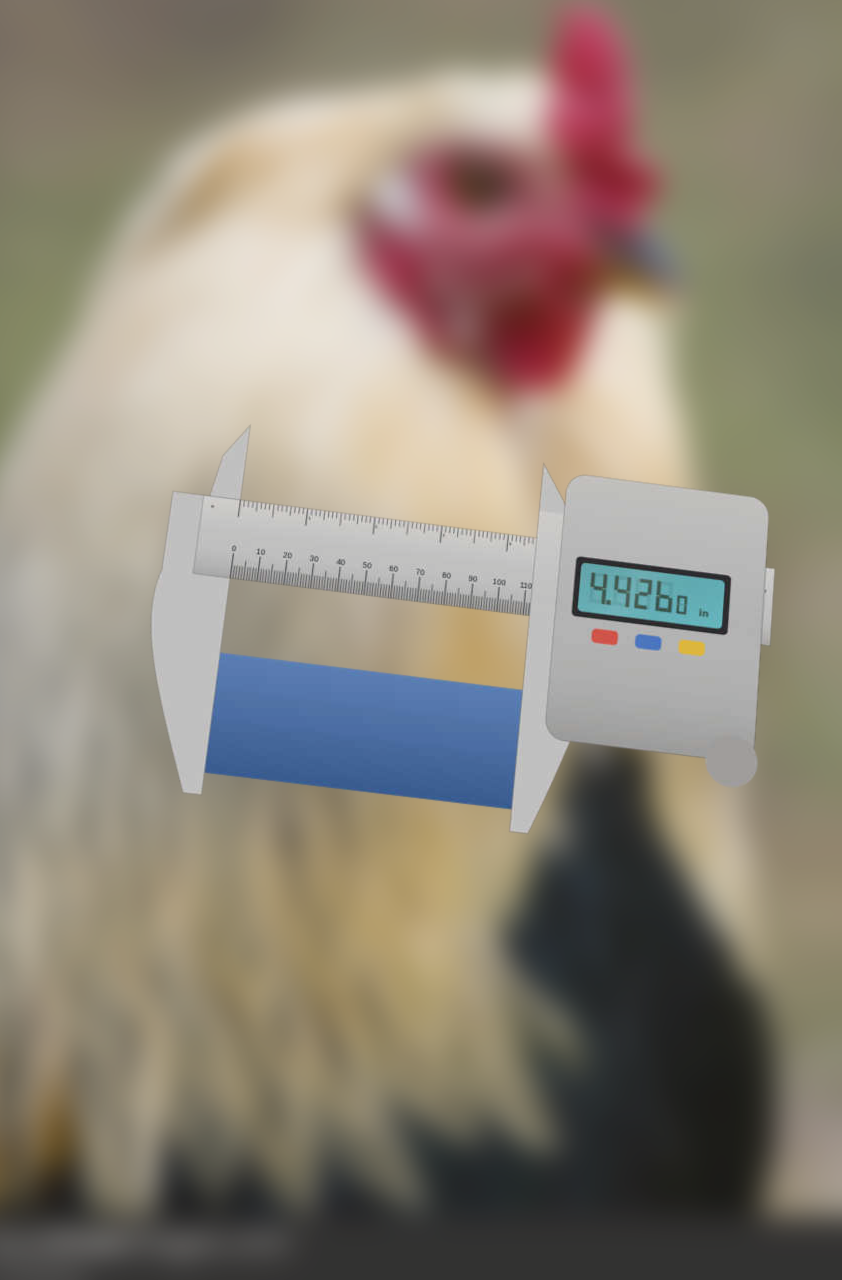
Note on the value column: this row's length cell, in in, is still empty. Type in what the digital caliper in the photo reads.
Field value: 4.4260 in
